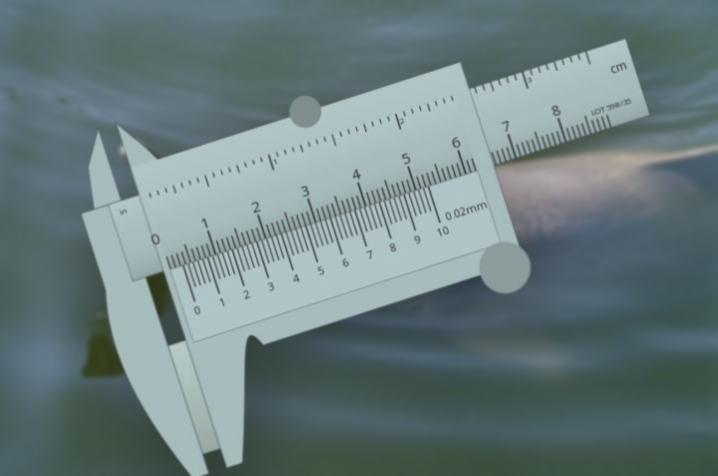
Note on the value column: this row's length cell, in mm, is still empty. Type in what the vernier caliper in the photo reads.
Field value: 3.5 mm
